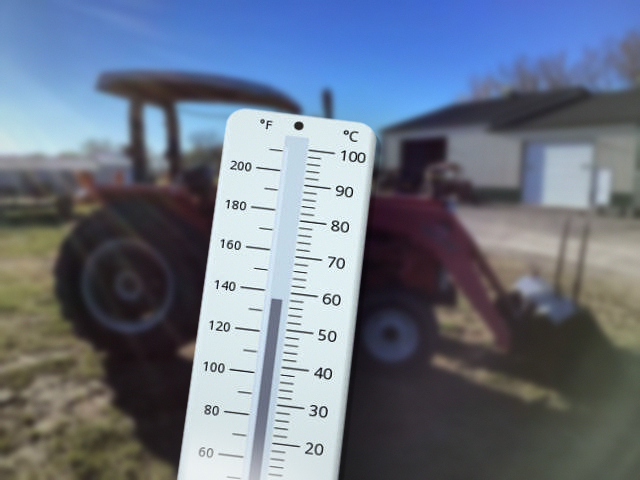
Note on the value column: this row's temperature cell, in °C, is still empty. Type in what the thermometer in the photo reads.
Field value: 58 °C
